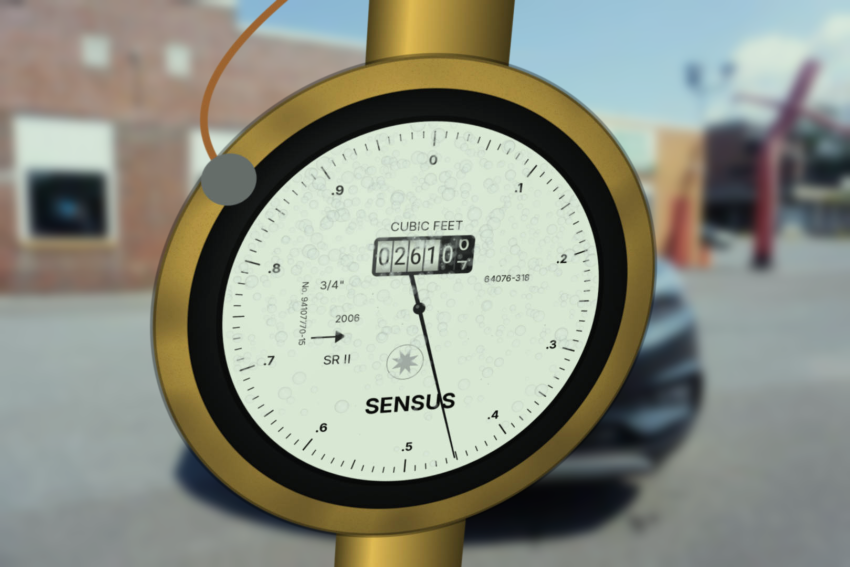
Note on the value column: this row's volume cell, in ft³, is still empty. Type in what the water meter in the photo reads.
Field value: 26106.45 ft³
